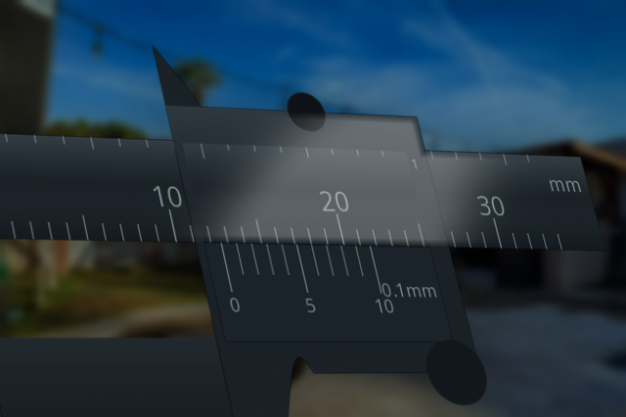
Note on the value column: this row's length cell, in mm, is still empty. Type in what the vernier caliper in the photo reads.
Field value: 12.6 mm
